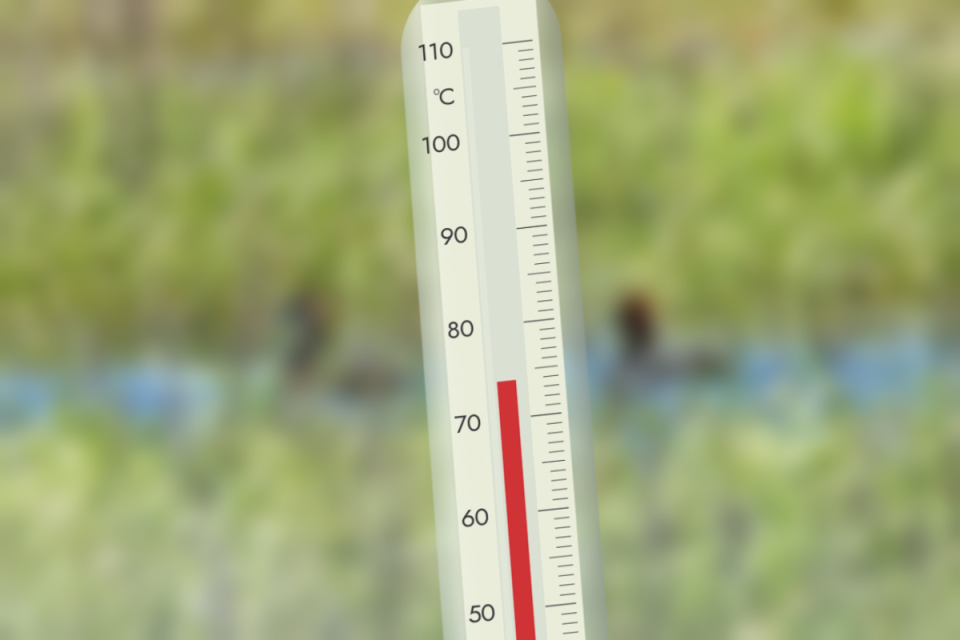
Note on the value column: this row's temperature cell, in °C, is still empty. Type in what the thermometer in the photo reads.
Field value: 74 °C
